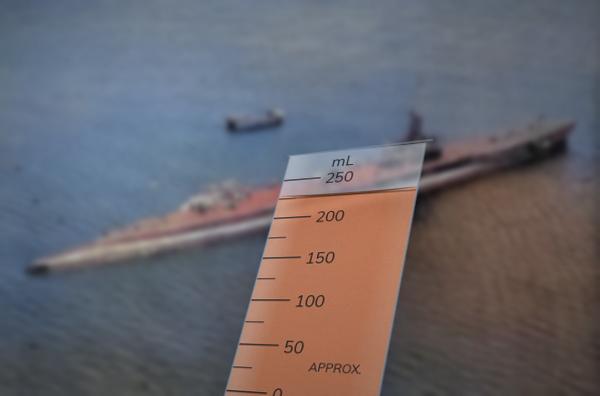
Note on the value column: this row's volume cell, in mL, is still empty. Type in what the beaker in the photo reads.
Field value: 225 mL
